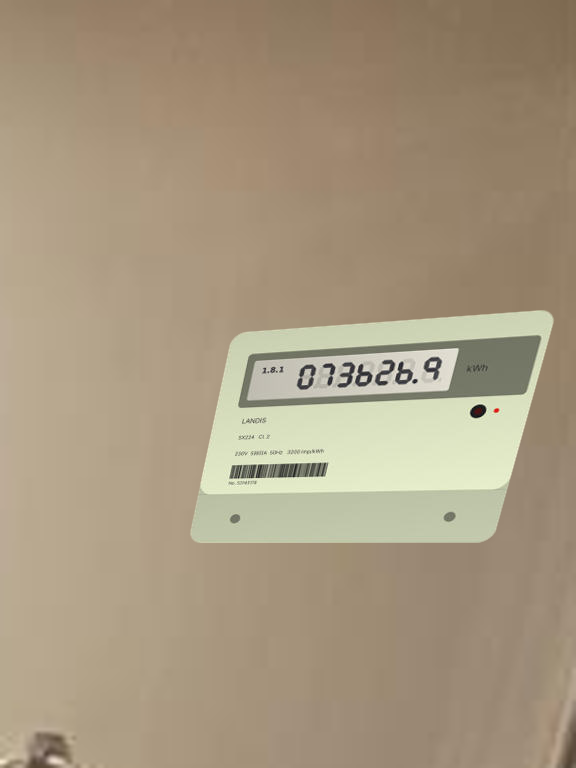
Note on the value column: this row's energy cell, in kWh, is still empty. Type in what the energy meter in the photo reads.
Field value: 73626.9 kWh
